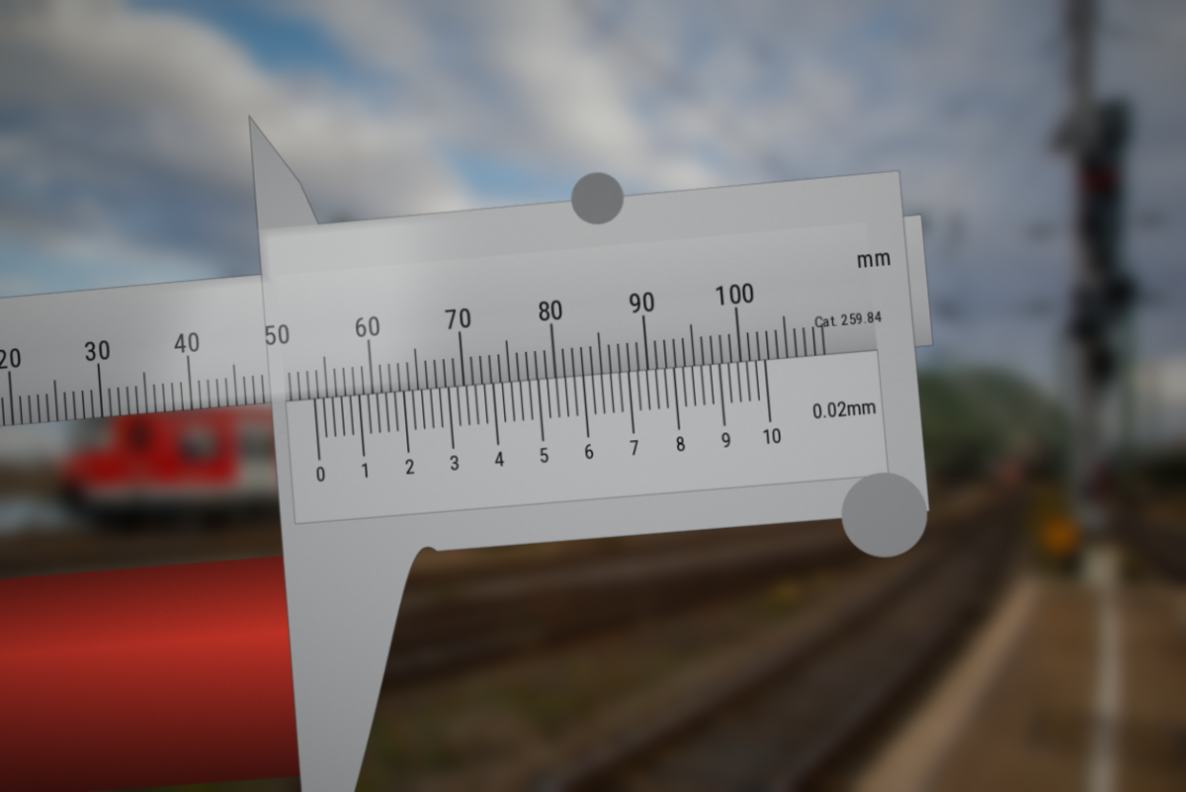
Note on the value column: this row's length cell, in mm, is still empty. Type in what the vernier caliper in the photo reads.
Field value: 53.6 mm
